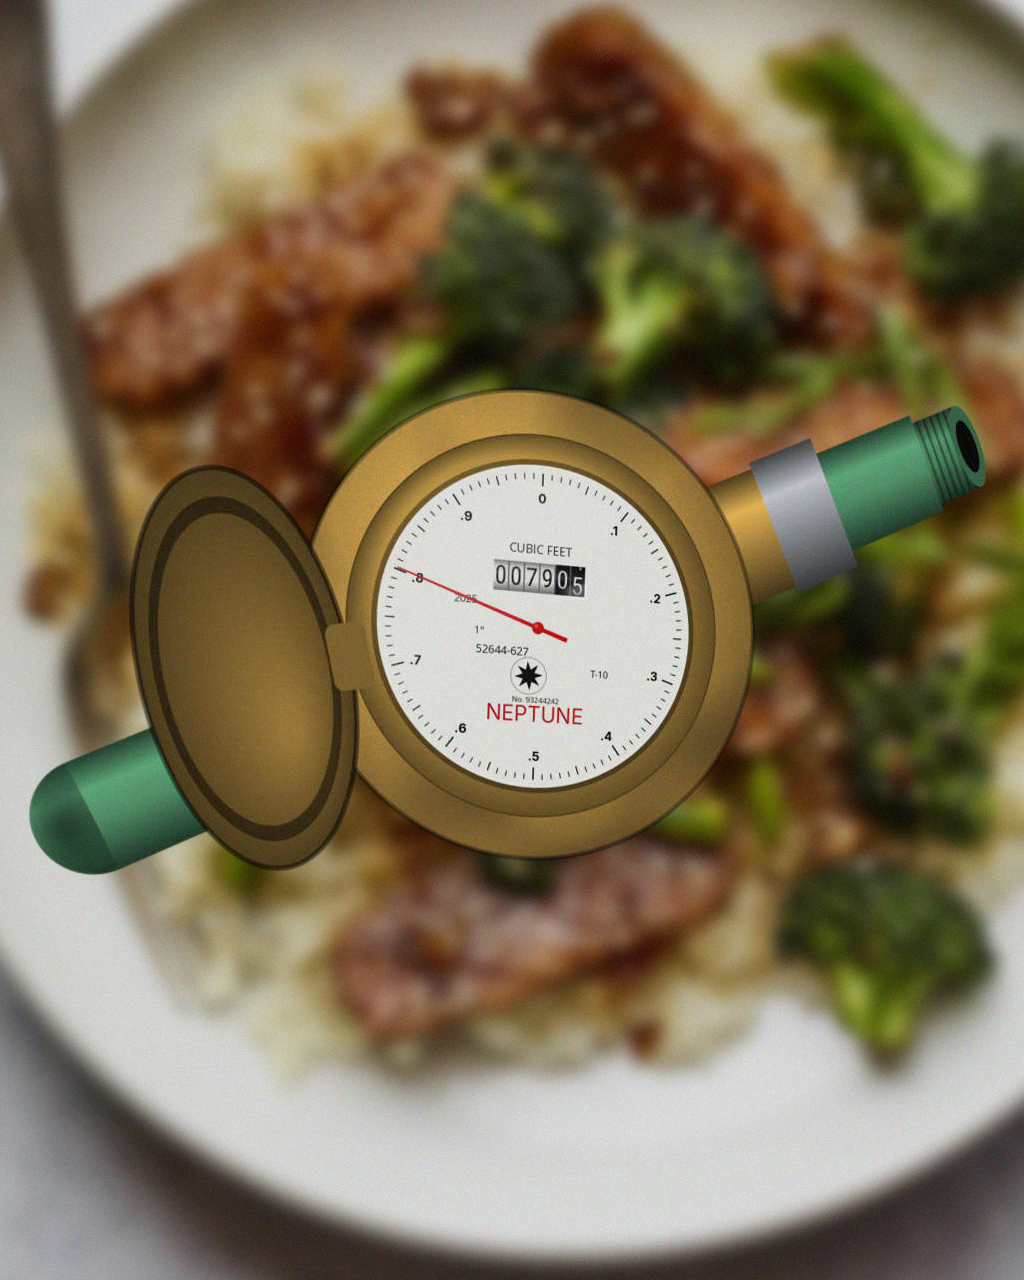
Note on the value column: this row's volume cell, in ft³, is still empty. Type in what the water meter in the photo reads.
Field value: 7904.80 ft³
